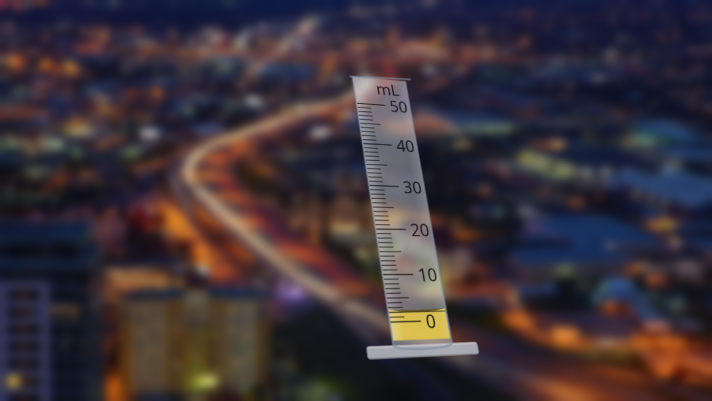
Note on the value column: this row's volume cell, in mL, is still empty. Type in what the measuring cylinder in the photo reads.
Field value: 2 mL
